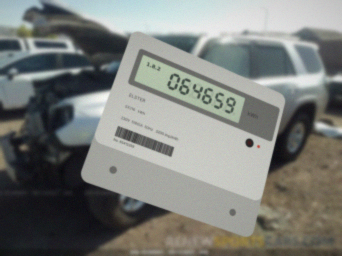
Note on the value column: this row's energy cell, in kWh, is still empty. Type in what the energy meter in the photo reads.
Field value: 64659 kWh
